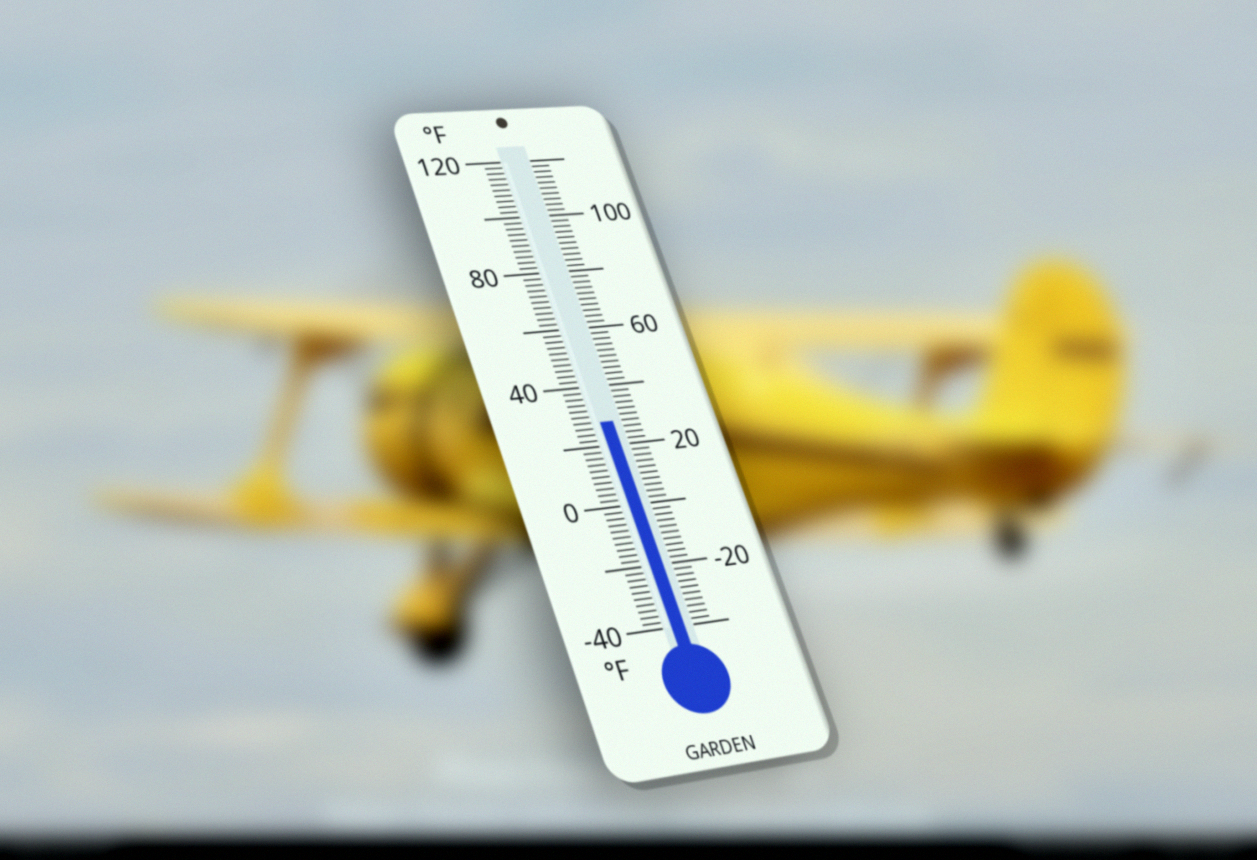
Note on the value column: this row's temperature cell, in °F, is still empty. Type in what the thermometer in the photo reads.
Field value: 28 °F
